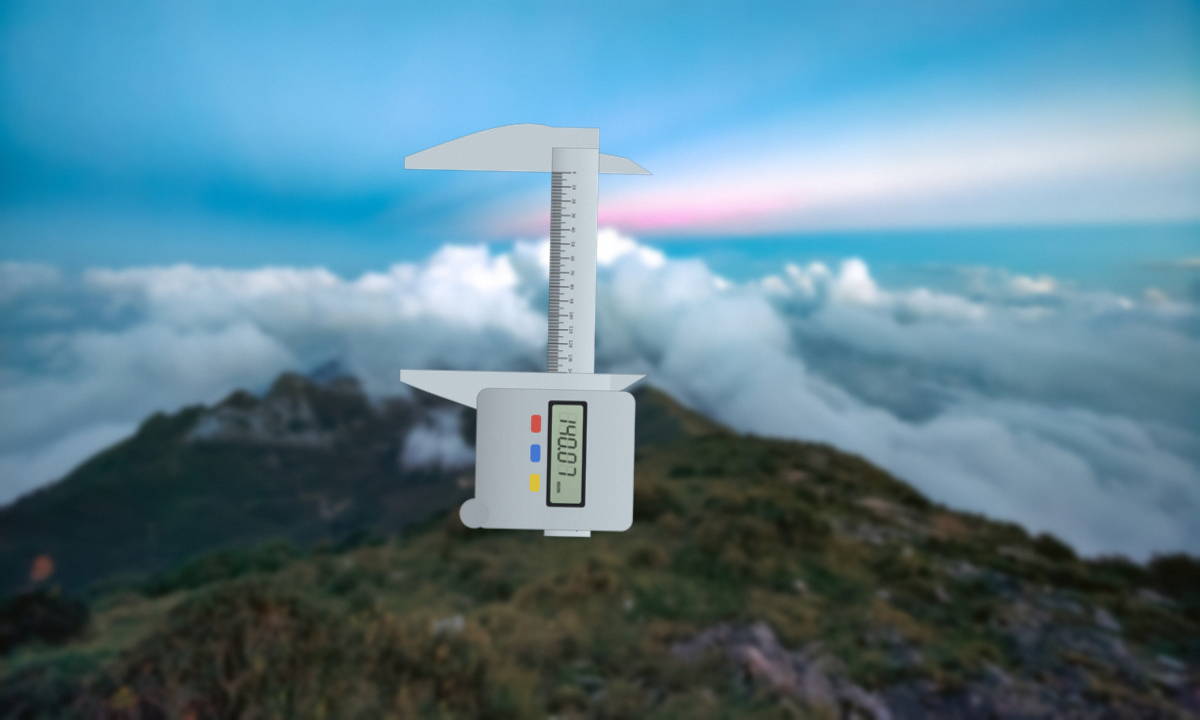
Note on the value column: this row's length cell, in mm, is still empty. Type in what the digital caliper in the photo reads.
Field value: 140.07 mm
